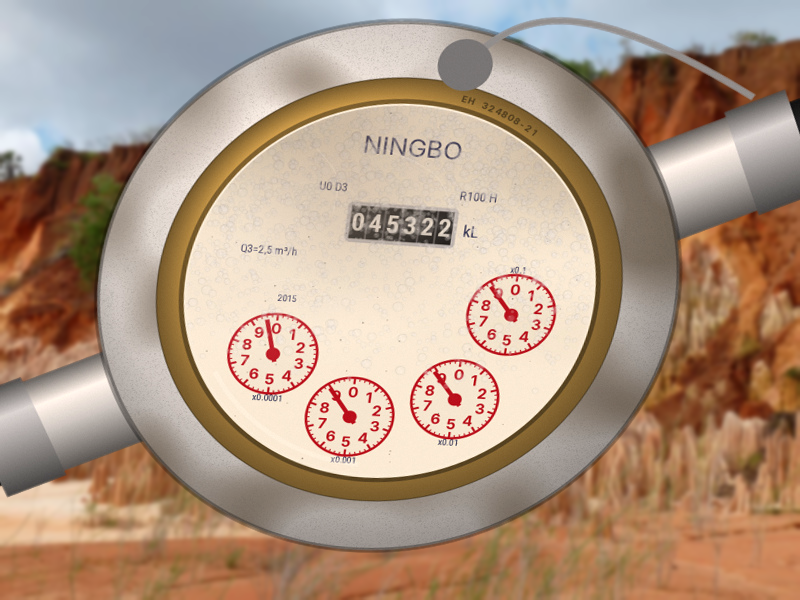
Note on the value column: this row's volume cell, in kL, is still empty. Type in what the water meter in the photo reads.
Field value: 45322.8889 kL
